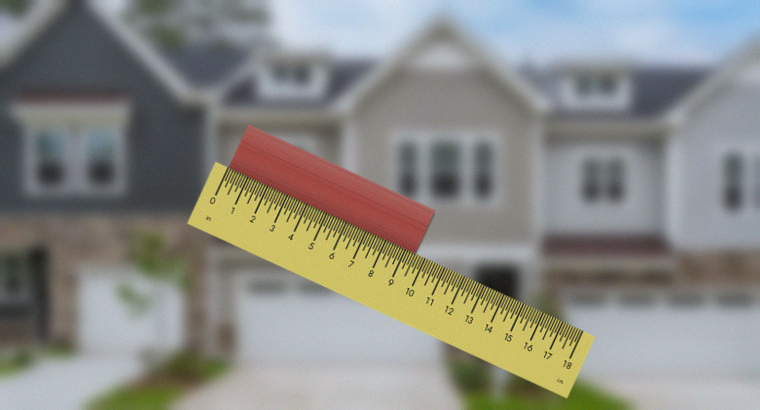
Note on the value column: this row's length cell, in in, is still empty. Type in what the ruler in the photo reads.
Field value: 9.5 in
